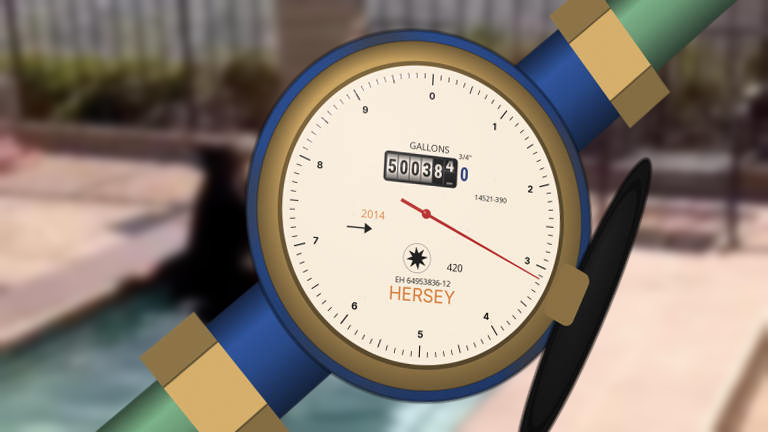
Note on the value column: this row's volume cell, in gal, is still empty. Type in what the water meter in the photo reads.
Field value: 5003843.1 gal
